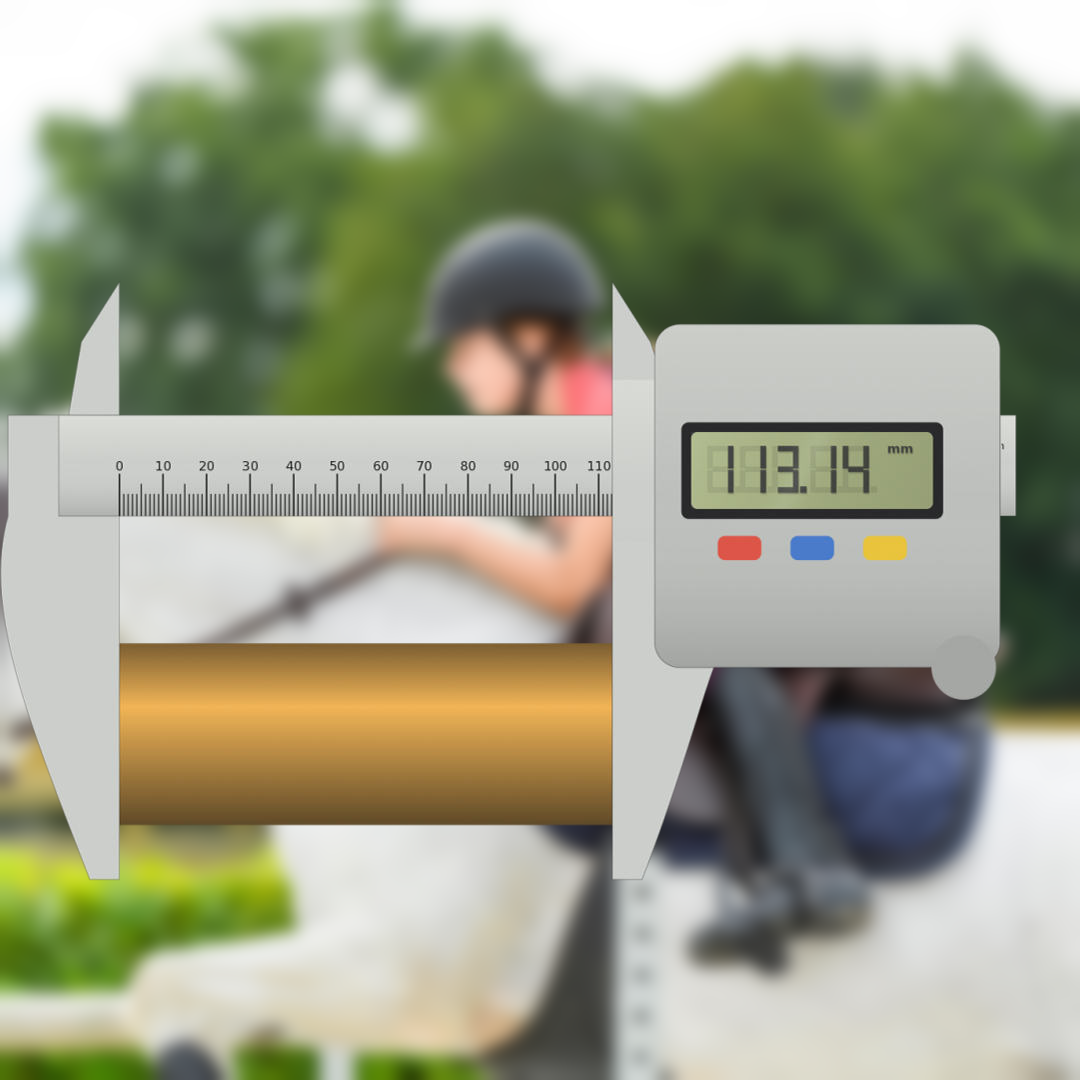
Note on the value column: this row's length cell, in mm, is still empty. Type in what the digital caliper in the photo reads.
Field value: 113.14 mm
